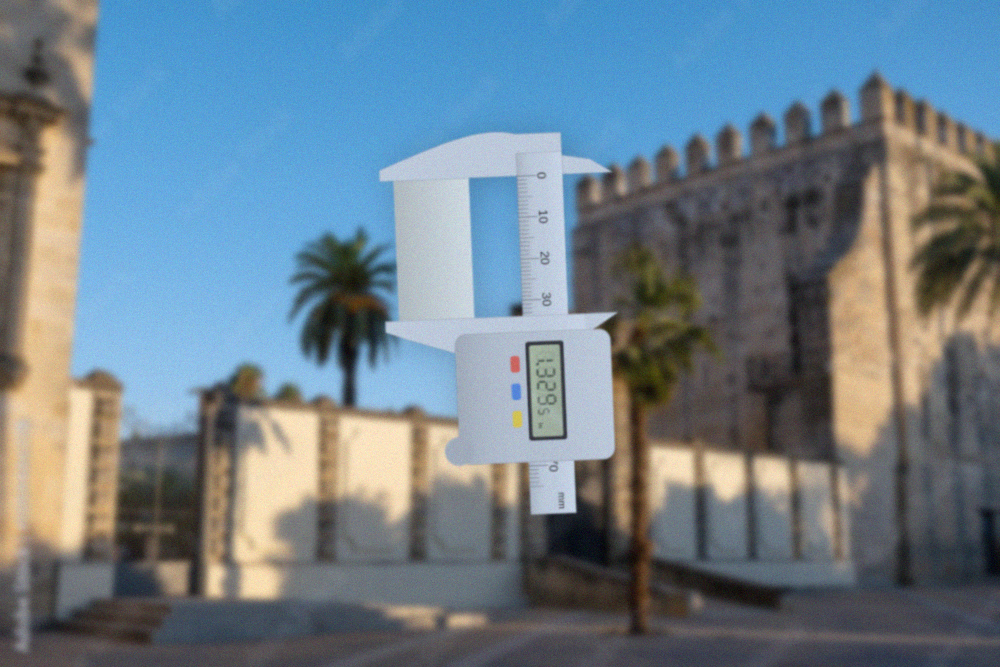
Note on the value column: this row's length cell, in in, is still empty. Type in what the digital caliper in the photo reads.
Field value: 1.3295 in
